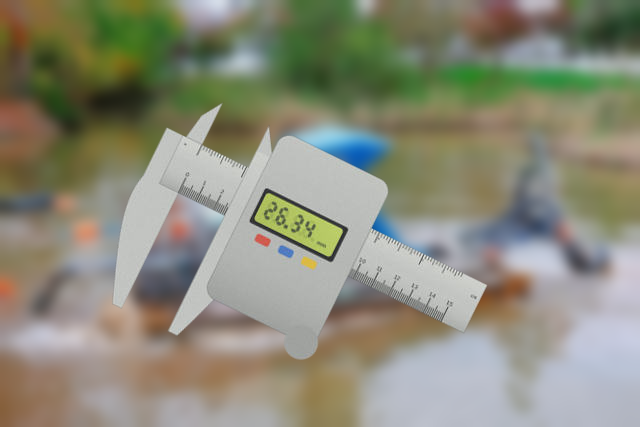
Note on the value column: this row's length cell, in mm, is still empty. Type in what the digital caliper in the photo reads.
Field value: 26.34 mm
